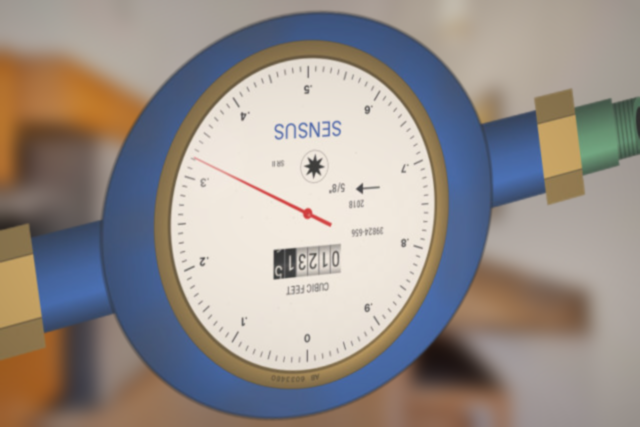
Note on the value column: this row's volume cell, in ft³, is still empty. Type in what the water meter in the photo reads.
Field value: 12315.32 ft³
